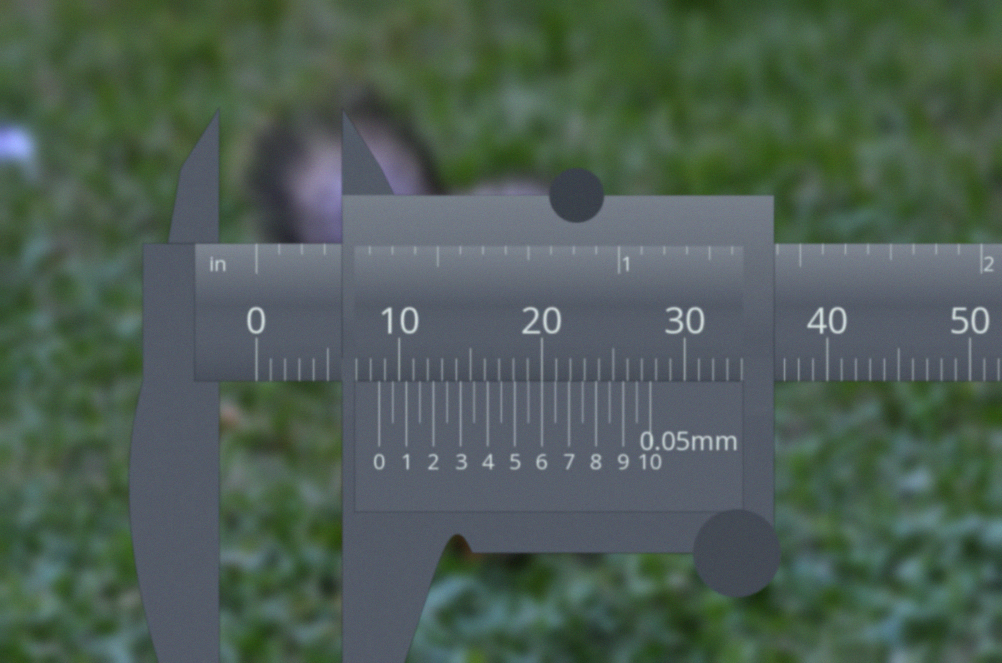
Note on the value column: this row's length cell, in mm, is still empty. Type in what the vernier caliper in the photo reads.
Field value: 8.6 mm
